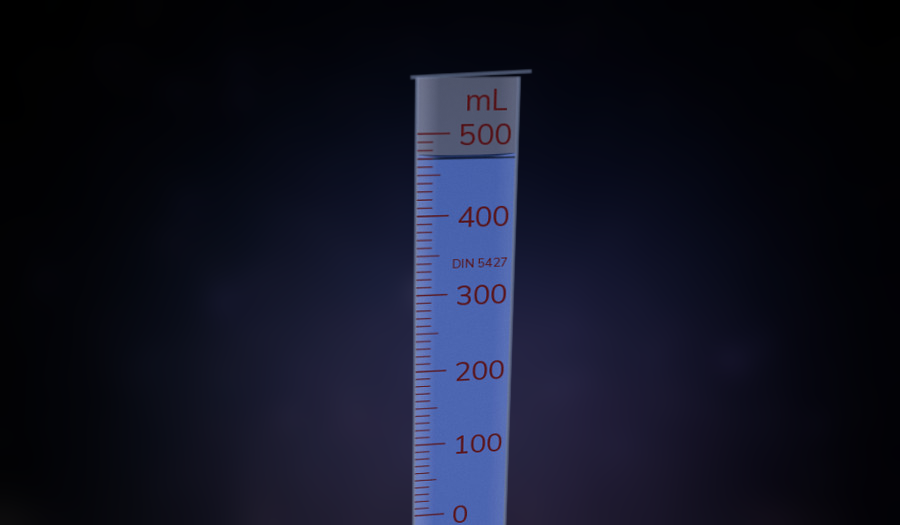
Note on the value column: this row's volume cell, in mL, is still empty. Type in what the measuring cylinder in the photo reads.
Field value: 470 mL
